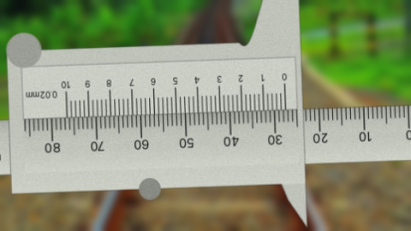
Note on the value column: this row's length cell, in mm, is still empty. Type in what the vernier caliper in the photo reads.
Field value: 27.5 mm
